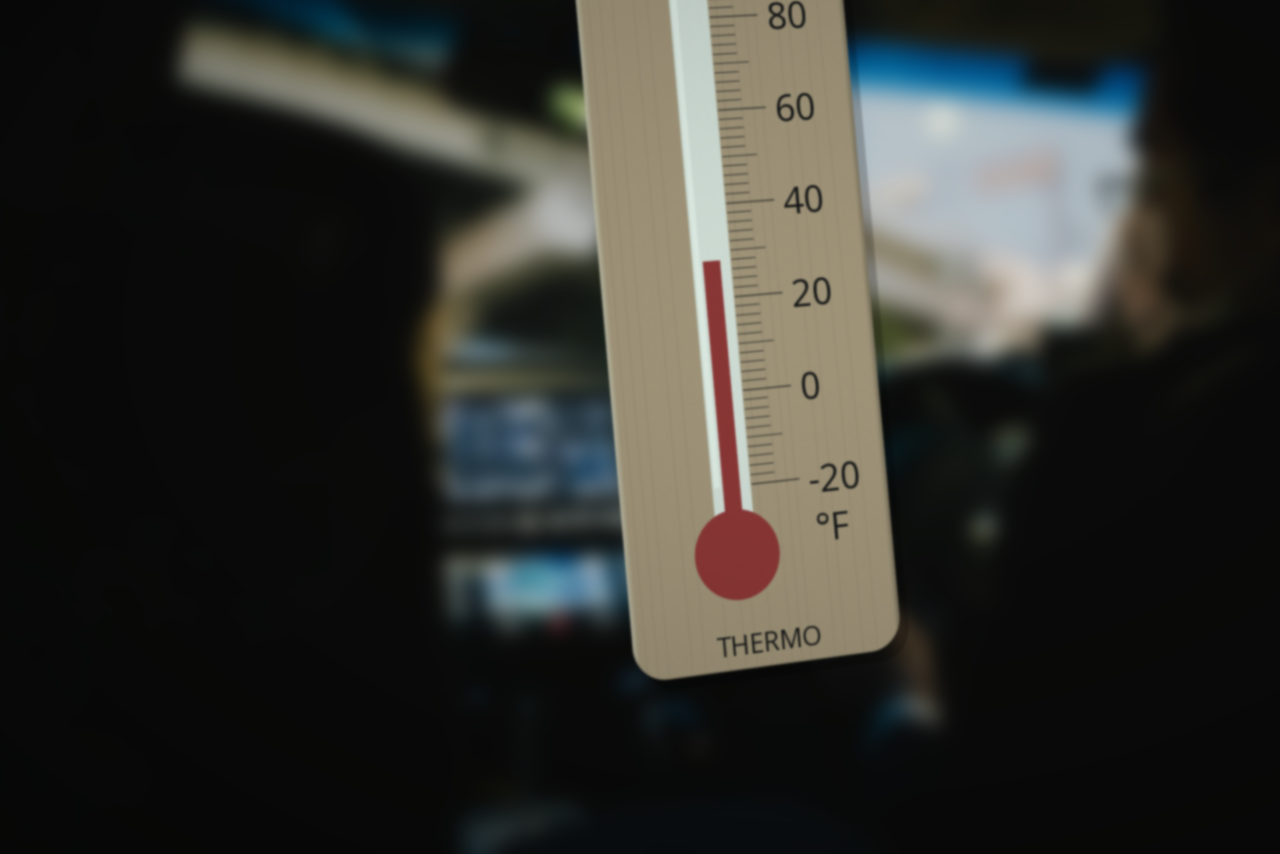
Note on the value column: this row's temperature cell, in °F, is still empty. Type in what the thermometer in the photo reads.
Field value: 28 °F
